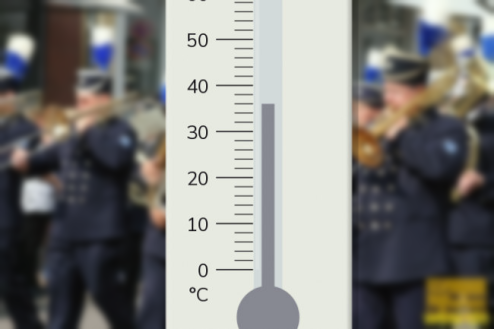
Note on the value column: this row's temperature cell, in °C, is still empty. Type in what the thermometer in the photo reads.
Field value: 36 °C
